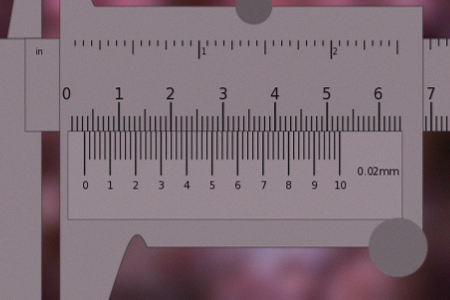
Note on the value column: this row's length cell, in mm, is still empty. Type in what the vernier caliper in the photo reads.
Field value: 3.4 mm
